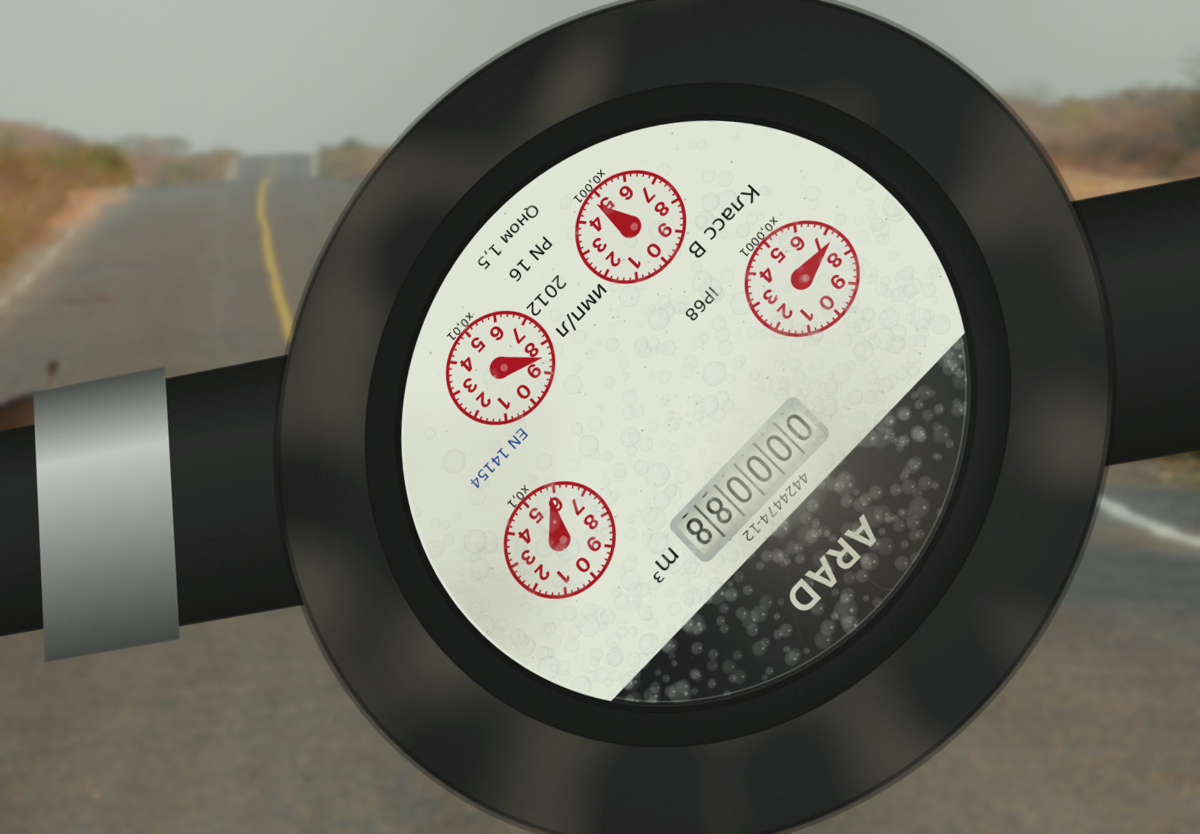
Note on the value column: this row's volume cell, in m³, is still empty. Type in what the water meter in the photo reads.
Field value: 88.5847 m³
